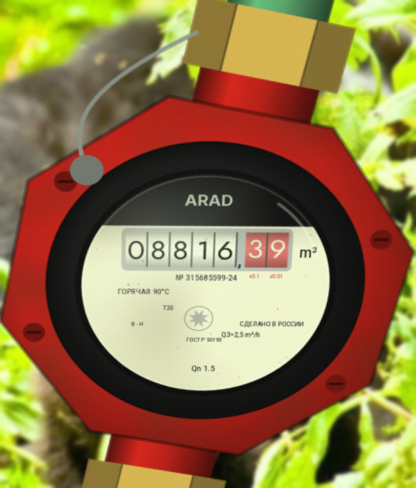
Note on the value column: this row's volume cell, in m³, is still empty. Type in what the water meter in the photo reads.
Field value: 8816.39 m³
